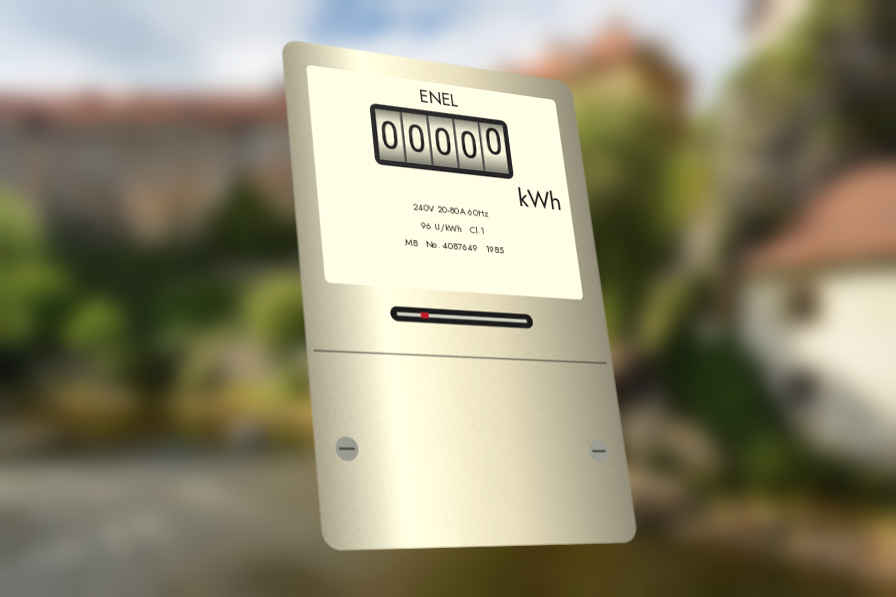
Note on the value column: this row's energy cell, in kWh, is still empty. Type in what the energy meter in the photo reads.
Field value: 0 kWh
